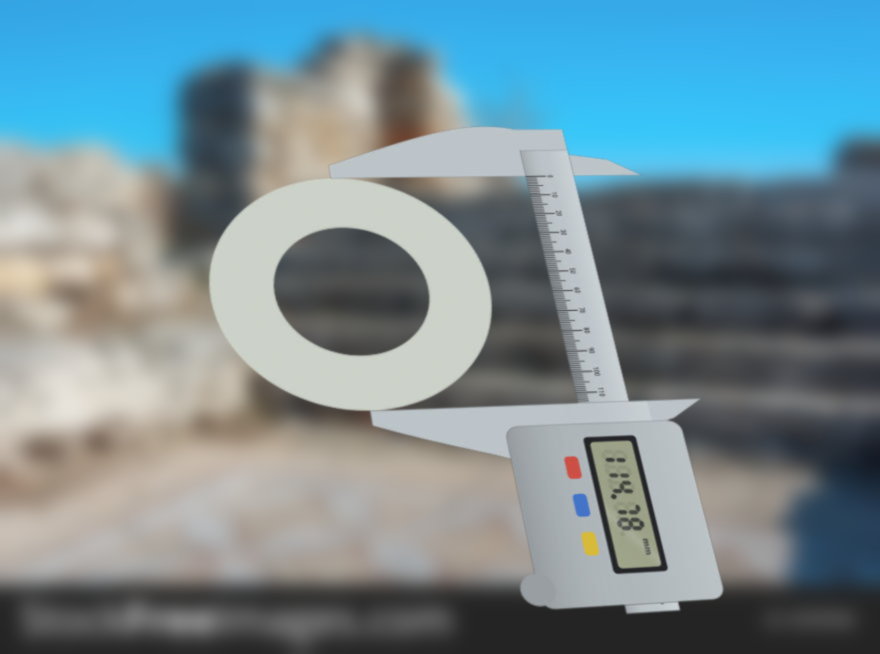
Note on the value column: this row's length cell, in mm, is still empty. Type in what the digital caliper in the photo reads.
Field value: 114.78 mm
